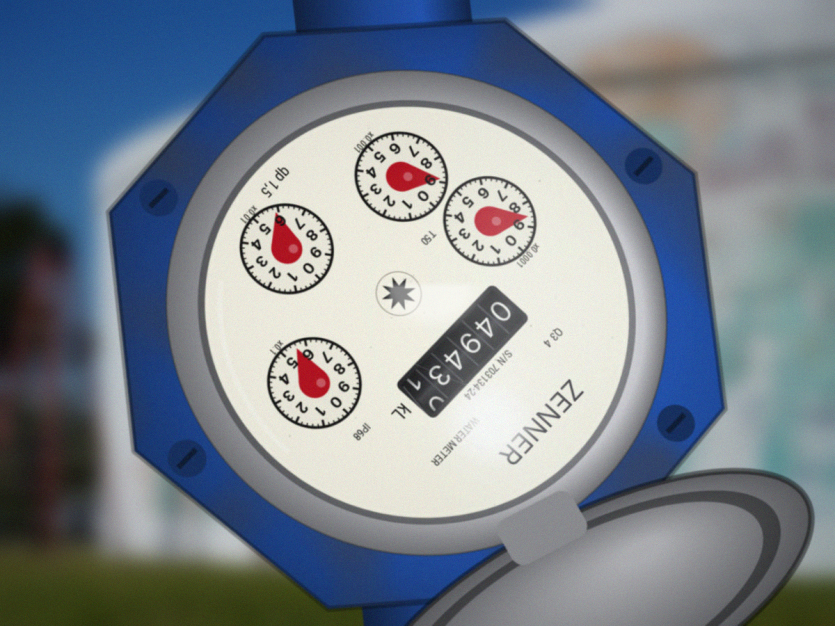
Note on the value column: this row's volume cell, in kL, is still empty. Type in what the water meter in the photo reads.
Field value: 49430.5588 kL
